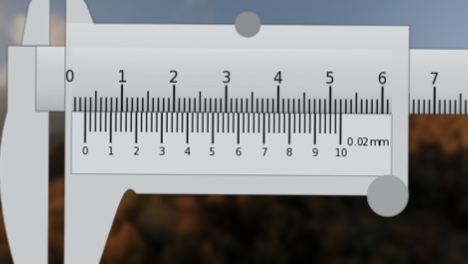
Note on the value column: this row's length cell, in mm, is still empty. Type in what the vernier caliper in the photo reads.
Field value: 3.0 mm
